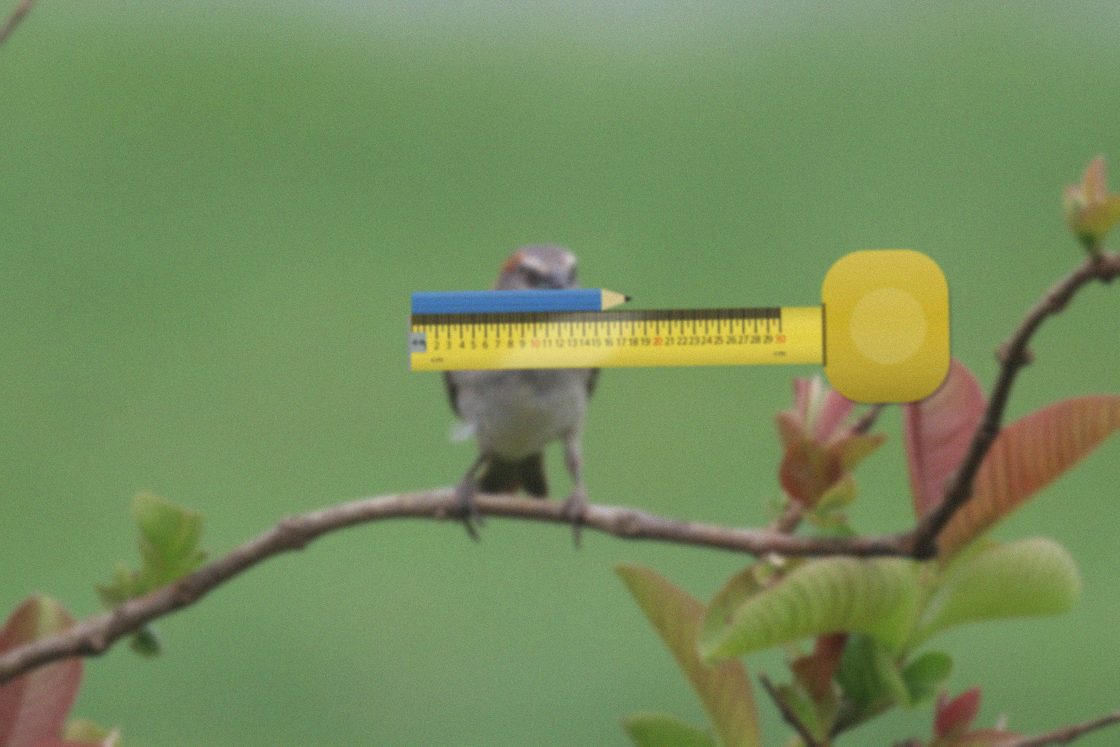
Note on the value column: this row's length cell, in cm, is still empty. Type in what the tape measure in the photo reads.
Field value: 18 cm
